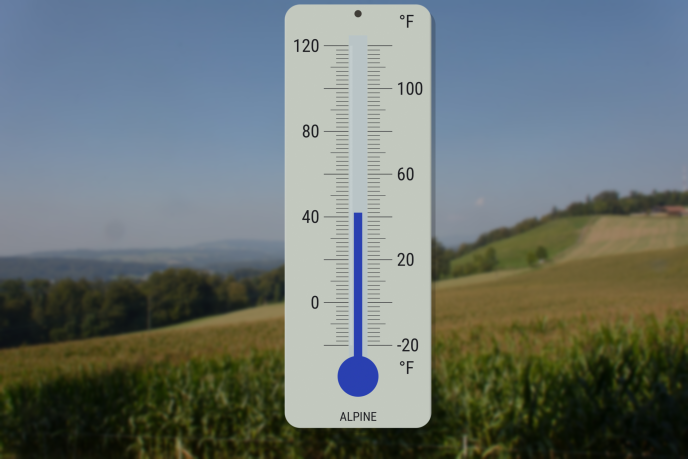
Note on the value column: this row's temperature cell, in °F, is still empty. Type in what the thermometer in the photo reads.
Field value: 42 °F
